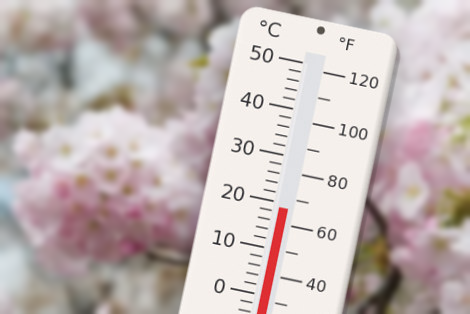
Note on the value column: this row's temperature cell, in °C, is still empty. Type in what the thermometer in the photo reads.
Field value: 19 °C
